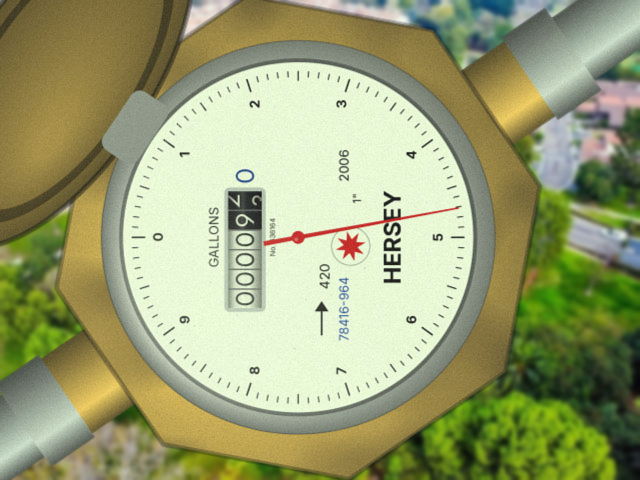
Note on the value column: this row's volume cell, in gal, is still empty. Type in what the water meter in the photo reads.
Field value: 924.7 gal
